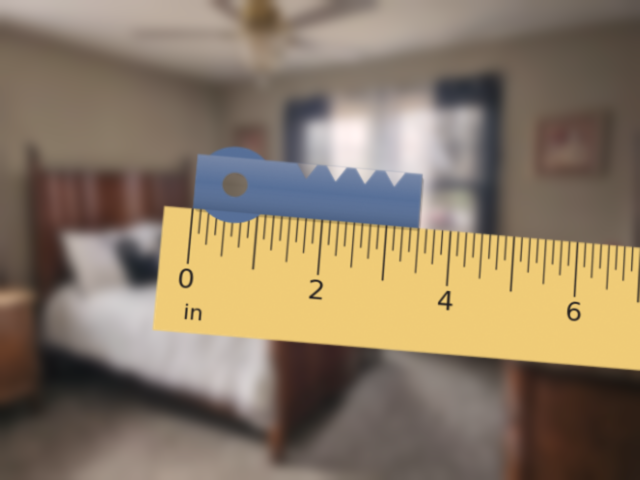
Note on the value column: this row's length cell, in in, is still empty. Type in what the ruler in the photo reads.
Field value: 3.5 in
